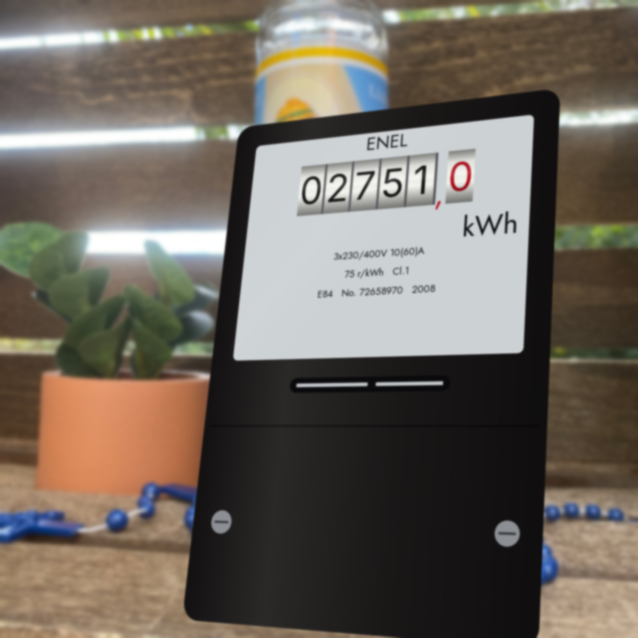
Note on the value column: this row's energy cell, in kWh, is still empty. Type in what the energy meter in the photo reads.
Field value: 2751.0 kWh
